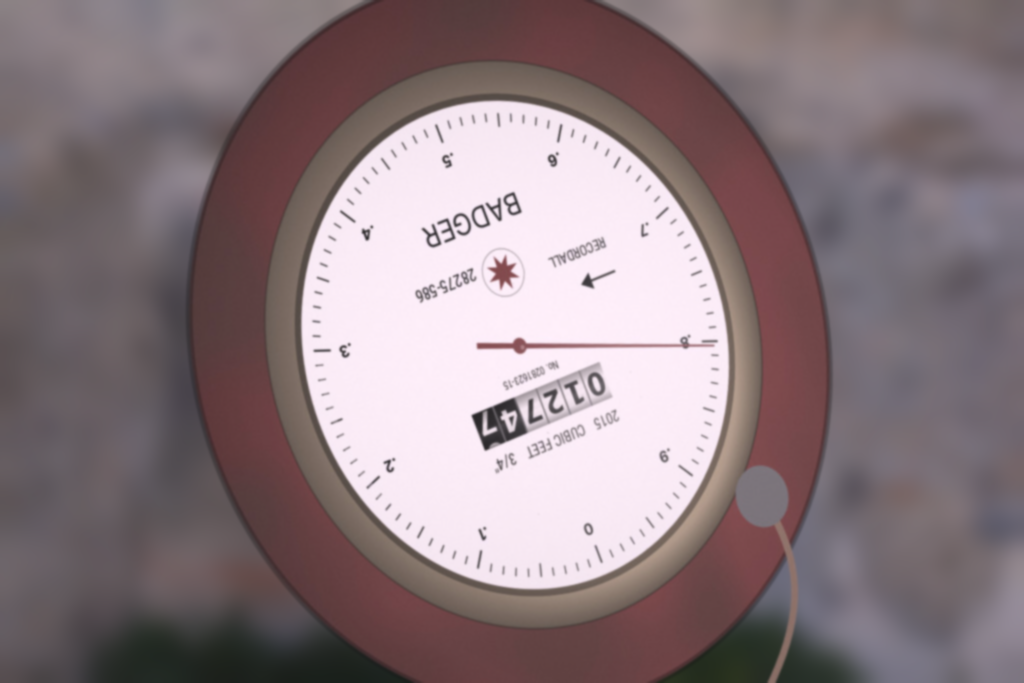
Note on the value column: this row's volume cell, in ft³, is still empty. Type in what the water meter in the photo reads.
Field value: 12746.80 ft³
